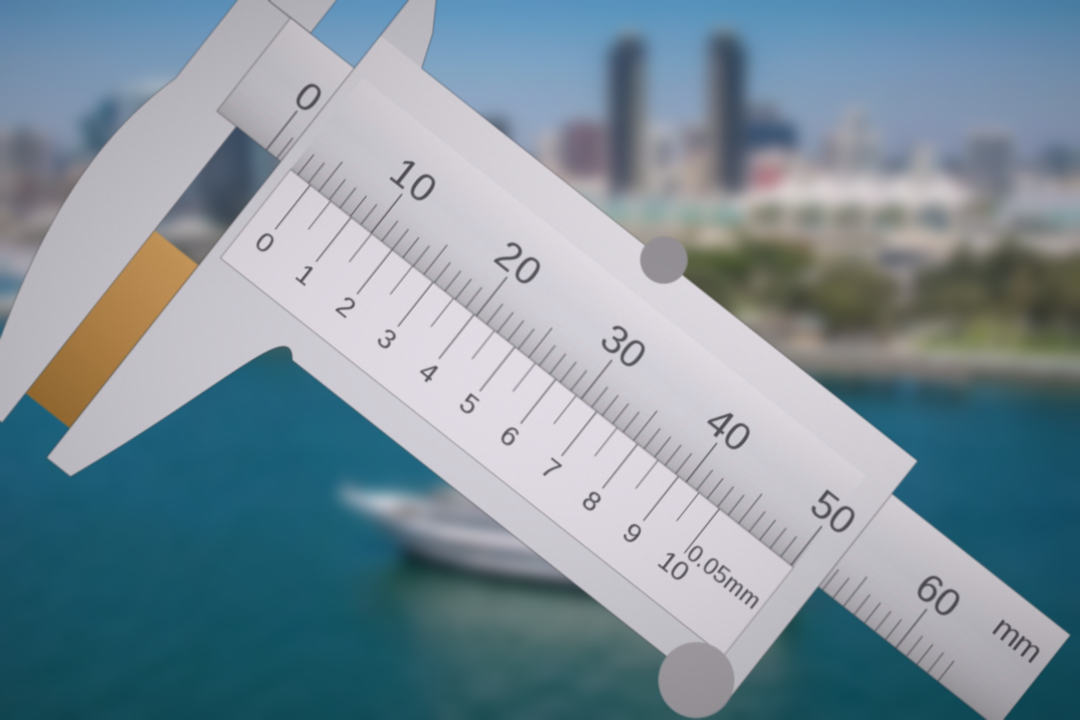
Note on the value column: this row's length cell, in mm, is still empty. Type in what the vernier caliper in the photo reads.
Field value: 4.2 mm
